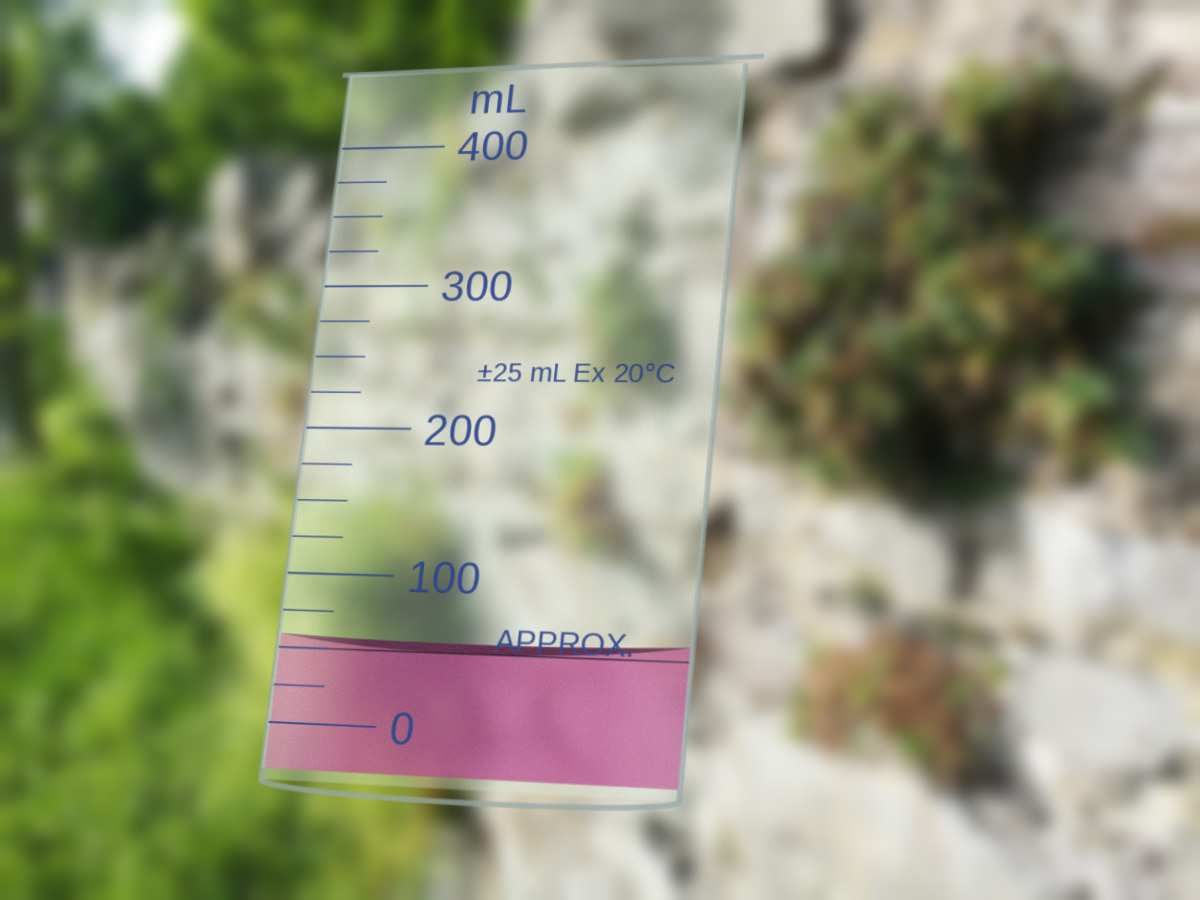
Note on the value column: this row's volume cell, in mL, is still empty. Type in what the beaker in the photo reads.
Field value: 50 mL
